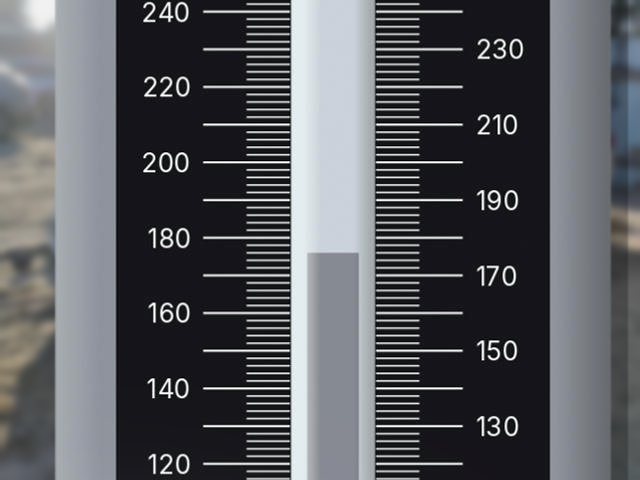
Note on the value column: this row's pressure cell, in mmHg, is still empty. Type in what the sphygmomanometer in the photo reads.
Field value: 176 mmHg
